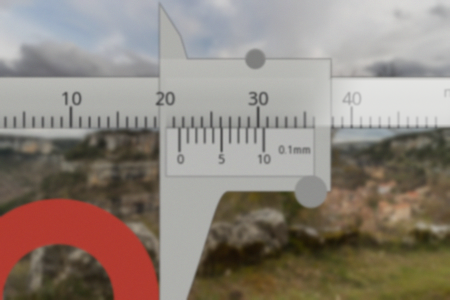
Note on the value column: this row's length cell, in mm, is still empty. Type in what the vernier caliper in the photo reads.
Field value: 21.6 mm
